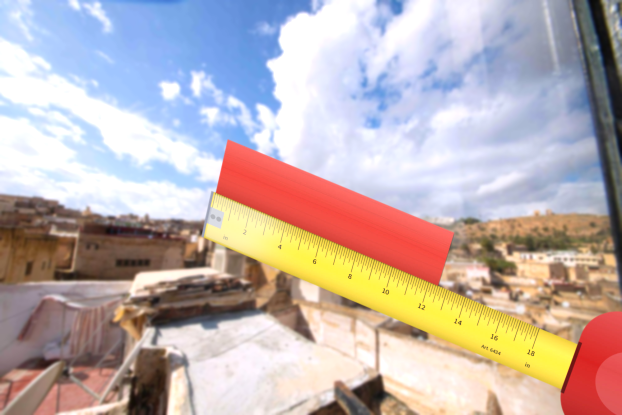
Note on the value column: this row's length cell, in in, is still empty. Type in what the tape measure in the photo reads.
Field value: 12.5 in
